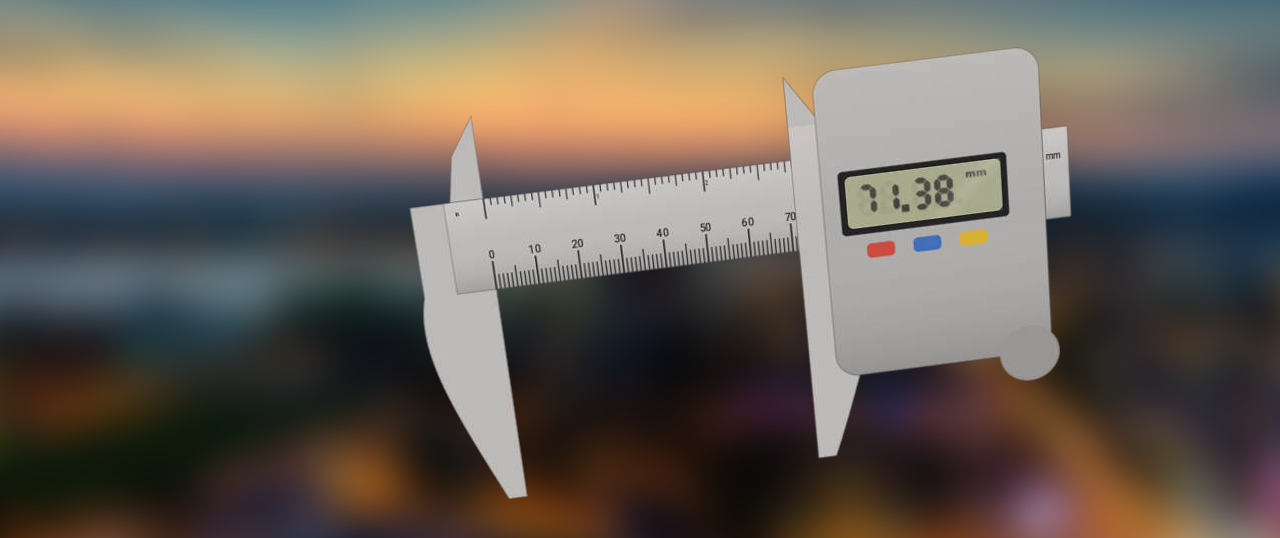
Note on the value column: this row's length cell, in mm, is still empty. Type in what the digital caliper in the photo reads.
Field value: 71.38 mm
